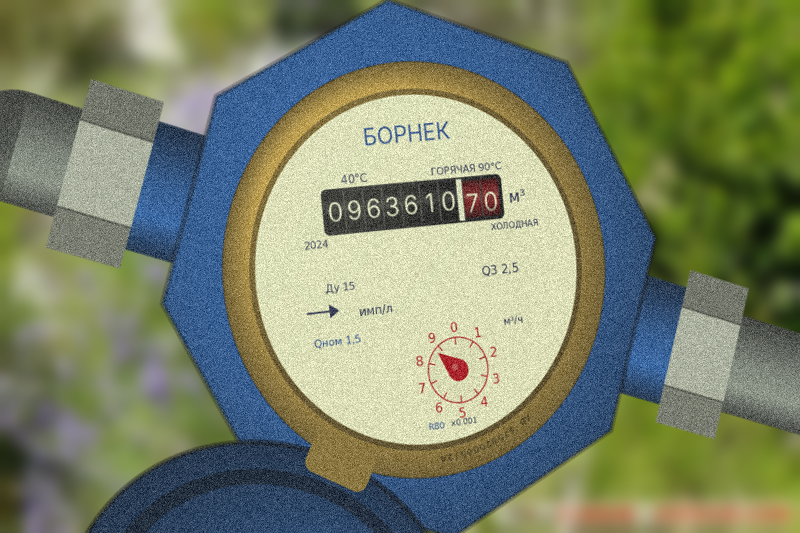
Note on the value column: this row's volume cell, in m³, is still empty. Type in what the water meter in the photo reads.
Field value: 963610.698 m³
